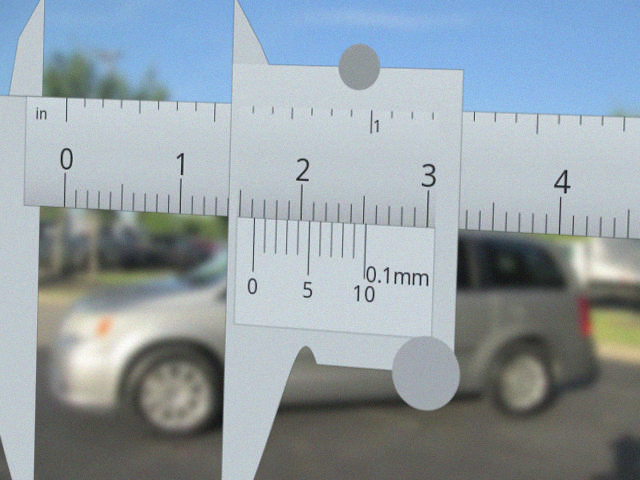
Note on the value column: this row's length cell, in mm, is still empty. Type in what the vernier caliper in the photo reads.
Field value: 16.2 mm
